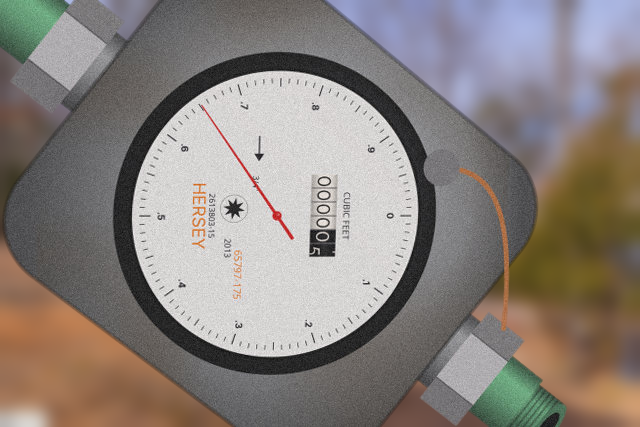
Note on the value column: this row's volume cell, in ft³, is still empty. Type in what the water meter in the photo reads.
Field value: 4.65 ft³
